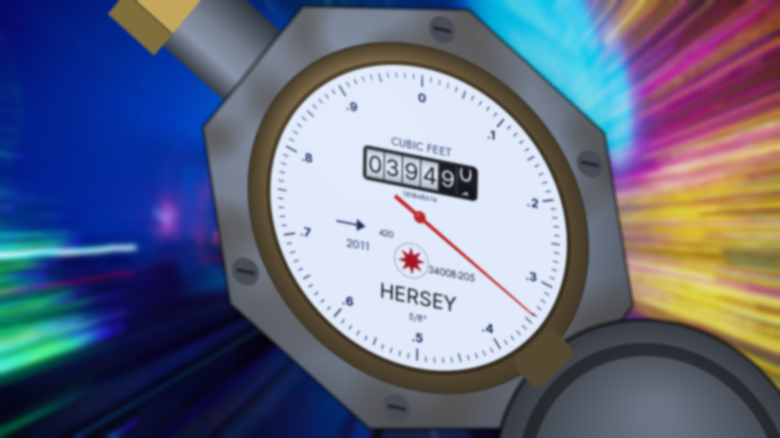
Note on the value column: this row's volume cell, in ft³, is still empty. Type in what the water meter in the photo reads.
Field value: 39490.34 ft³
